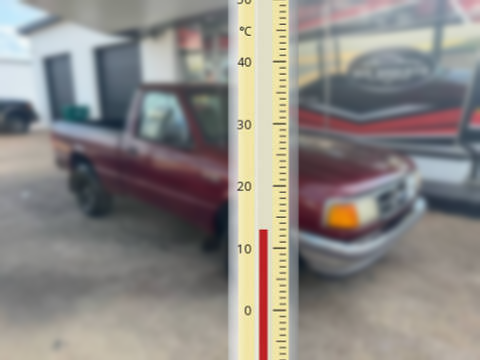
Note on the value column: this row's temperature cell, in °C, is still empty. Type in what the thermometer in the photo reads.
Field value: 13 °C
